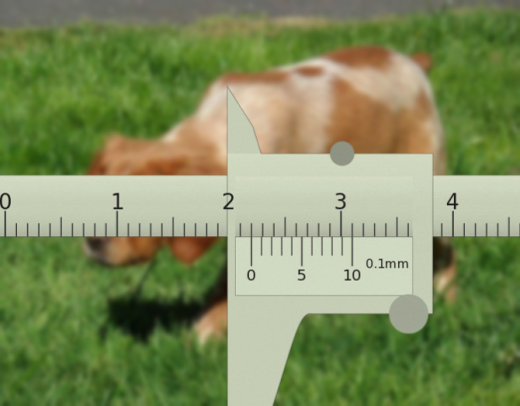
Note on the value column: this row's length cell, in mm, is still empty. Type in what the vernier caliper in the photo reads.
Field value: 22.0 mm
